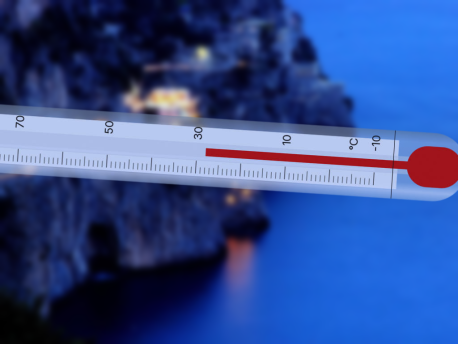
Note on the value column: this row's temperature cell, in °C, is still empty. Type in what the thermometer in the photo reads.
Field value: 28 °C
